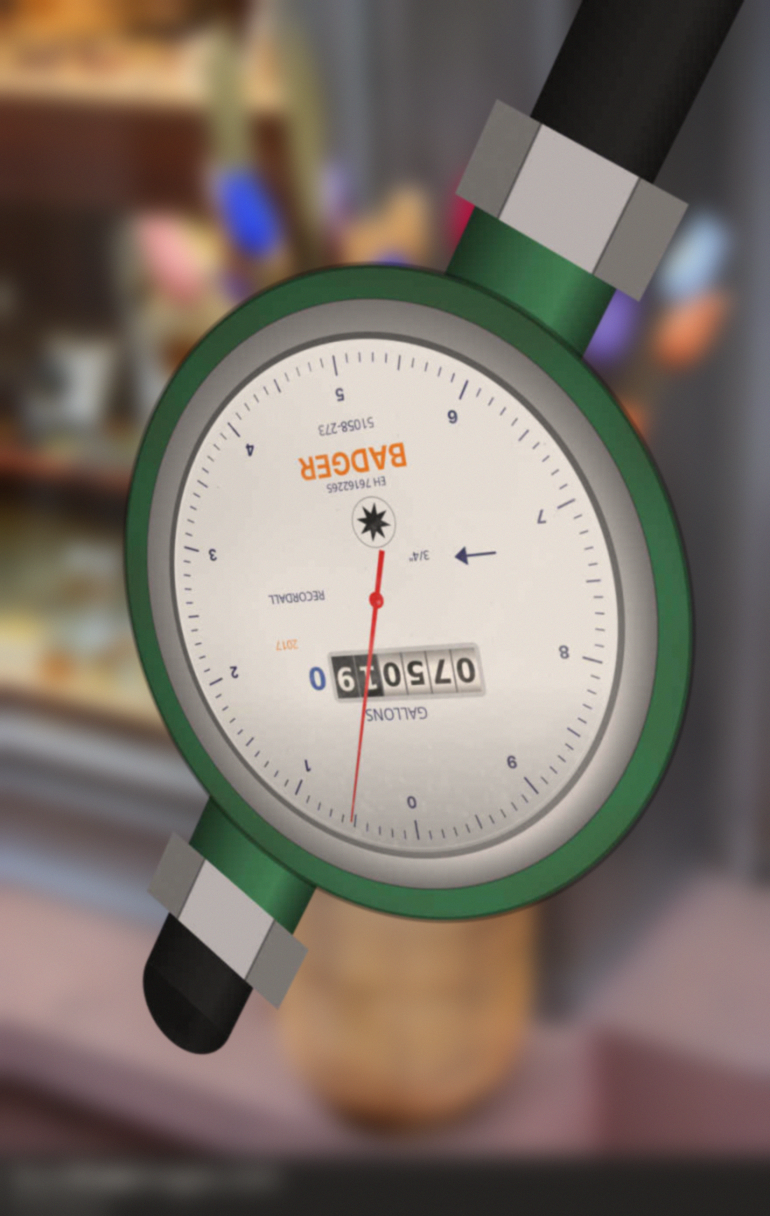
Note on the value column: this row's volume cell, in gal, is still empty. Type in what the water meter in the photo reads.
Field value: 750190.5 gal
